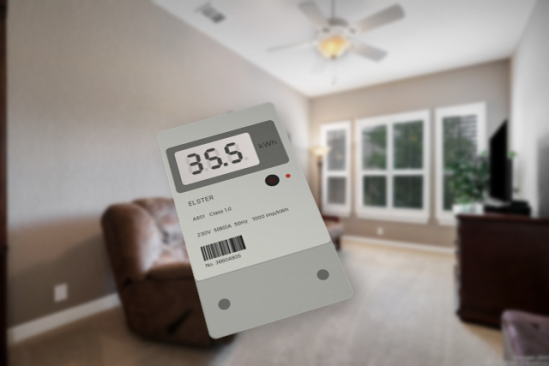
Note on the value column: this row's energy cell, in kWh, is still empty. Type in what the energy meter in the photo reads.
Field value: 35.5 kWh
